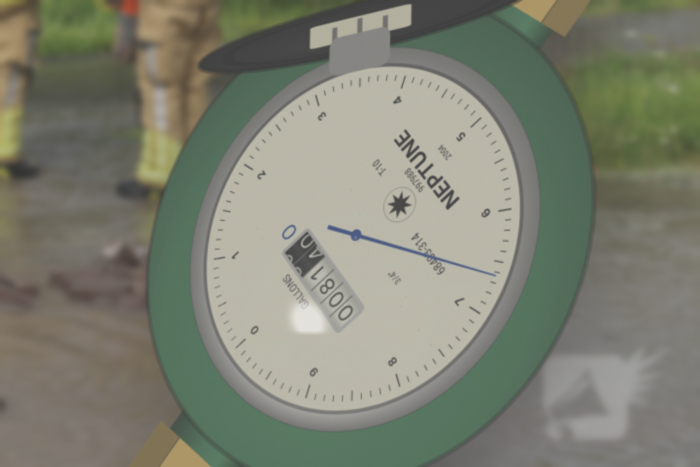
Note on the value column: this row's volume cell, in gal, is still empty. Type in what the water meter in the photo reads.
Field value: 81396.6 gal
